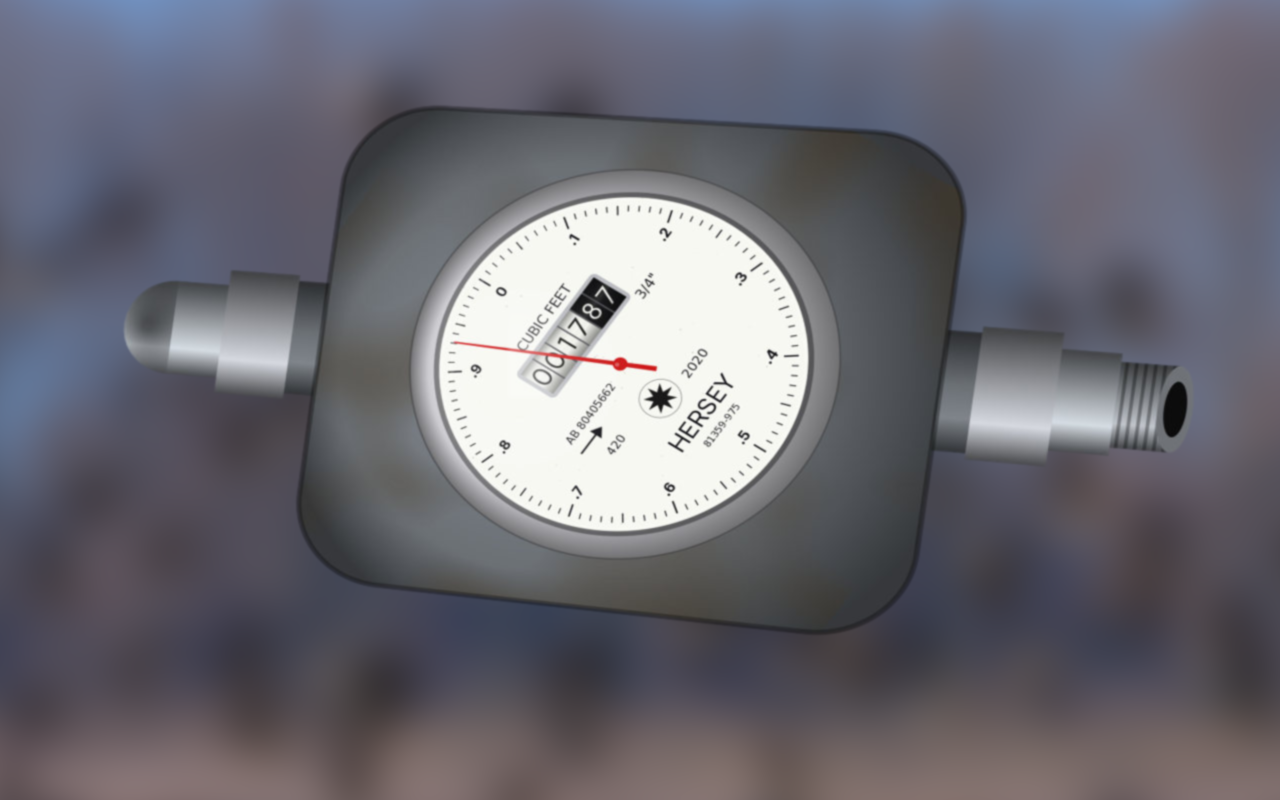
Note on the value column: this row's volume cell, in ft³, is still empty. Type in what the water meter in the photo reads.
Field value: 1786.93 ft³
